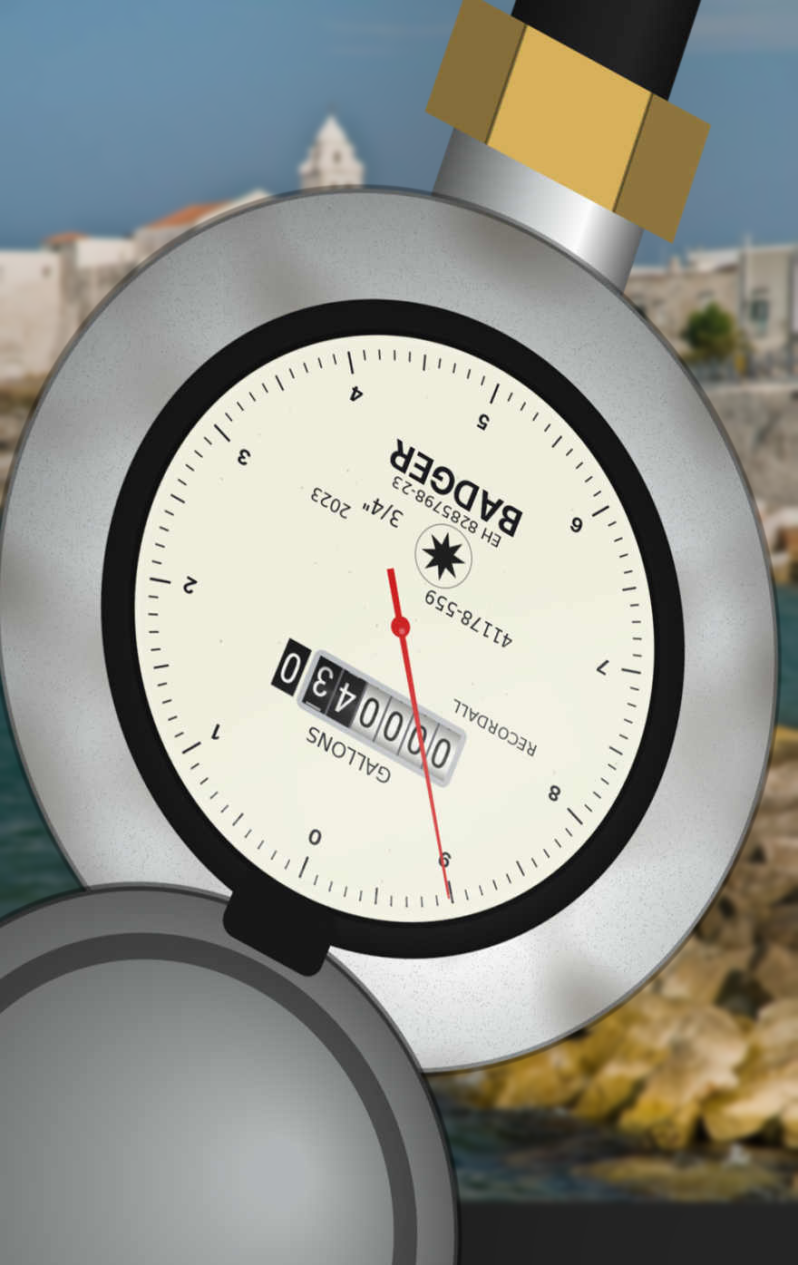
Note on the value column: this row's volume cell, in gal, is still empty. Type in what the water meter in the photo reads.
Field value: 429.0 gal
